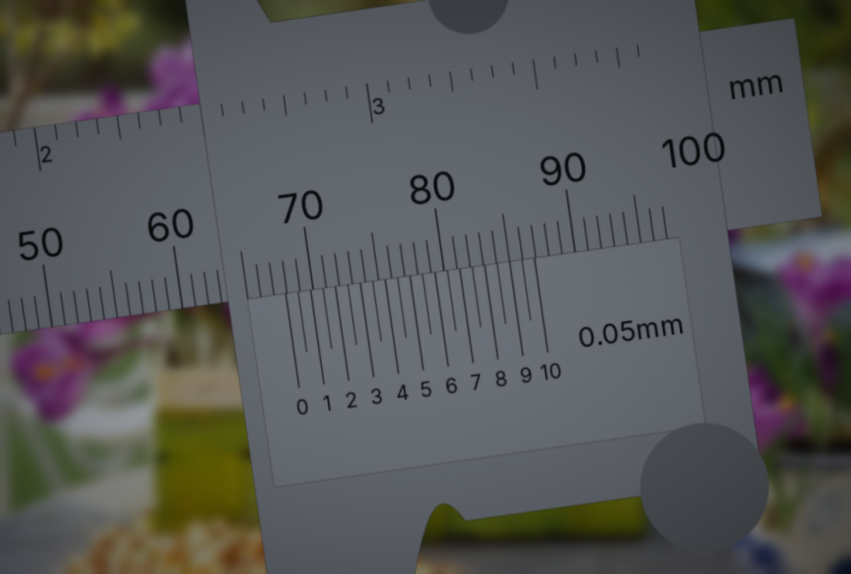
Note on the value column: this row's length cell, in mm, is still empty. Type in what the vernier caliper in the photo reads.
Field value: 67.9 mm
